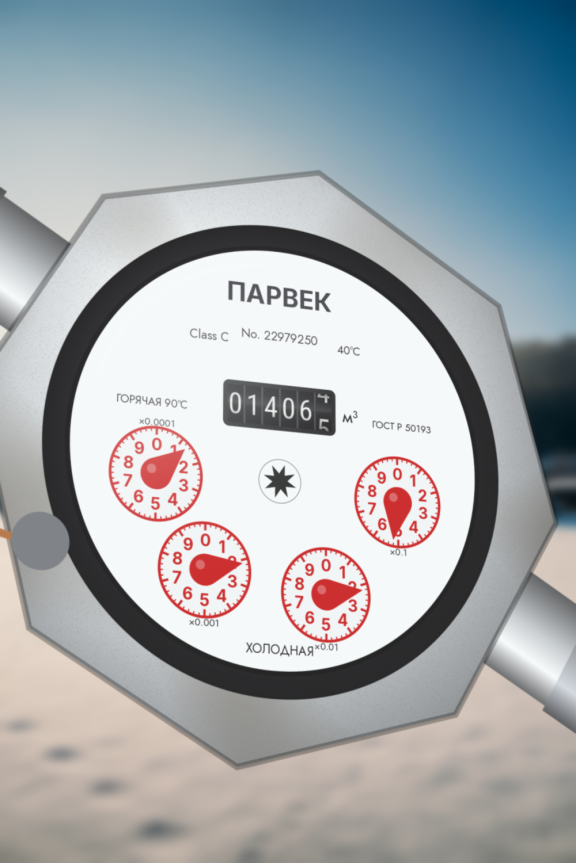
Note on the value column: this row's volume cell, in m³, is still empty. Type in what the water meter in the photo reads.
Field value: 14064.5221 m³
